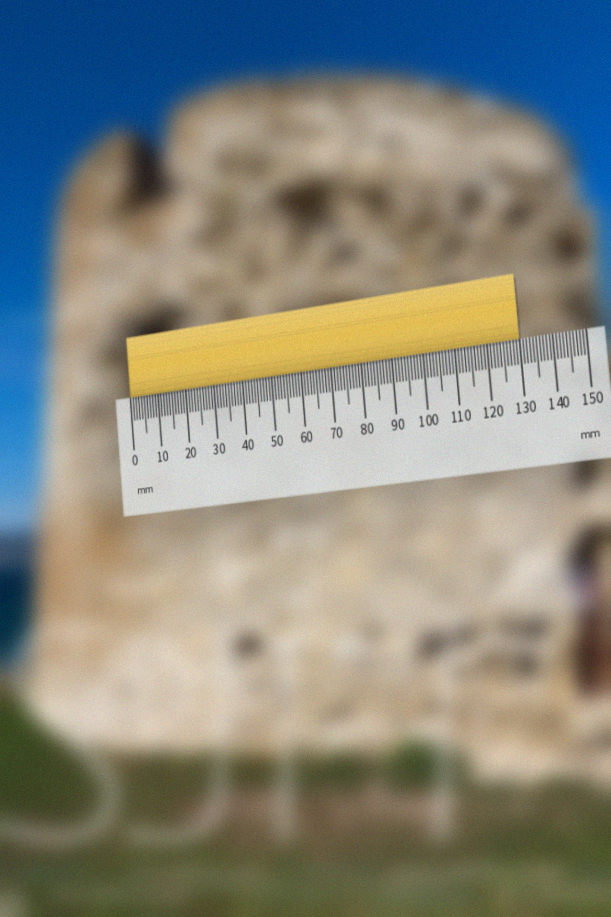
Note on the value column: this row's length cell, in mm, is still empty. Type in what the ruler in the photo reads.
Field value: 130 mm
